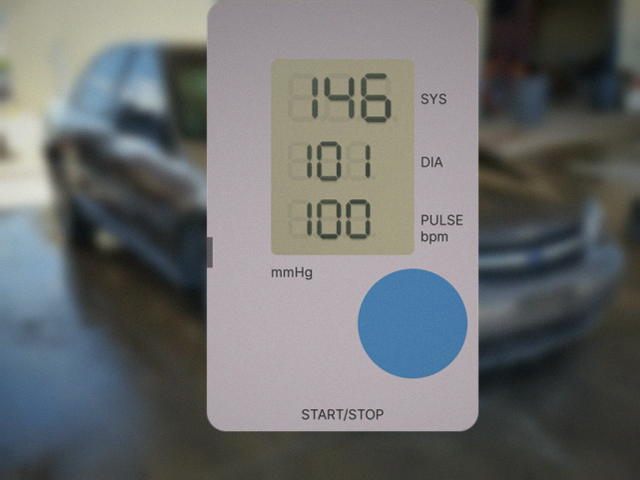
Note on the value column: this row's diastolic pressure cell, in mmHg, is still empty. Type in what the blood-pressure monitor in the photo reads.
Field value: 101 mmHg
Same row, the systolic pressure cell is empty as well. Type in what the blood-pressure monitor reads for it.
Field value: 146 mmHg
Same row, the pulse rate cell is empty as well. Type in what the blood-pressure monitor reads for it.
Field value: 100 bpm
